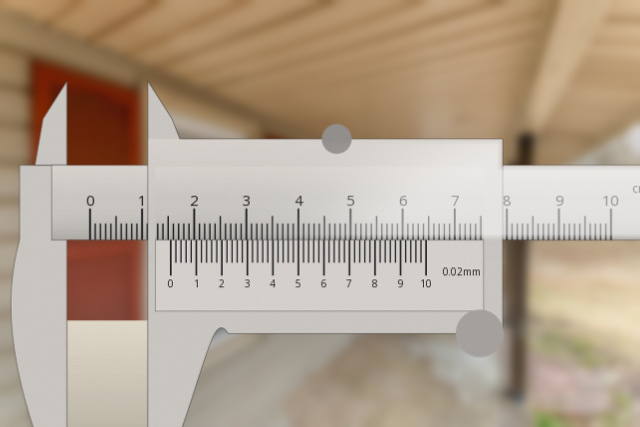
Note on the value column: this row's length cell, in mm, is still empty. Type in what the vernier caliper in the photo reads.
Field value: 15.5 mm
